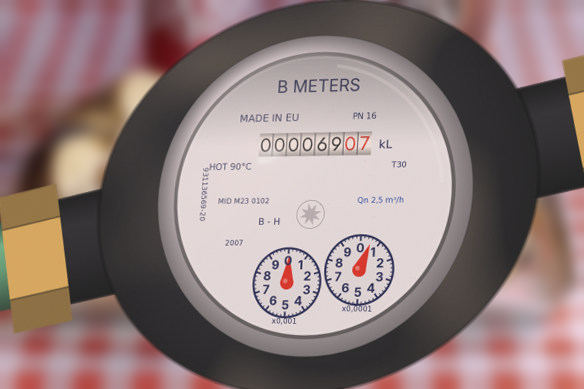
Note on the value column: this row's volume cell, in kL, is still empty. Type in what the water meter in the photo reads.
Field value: 69.0700 kL
